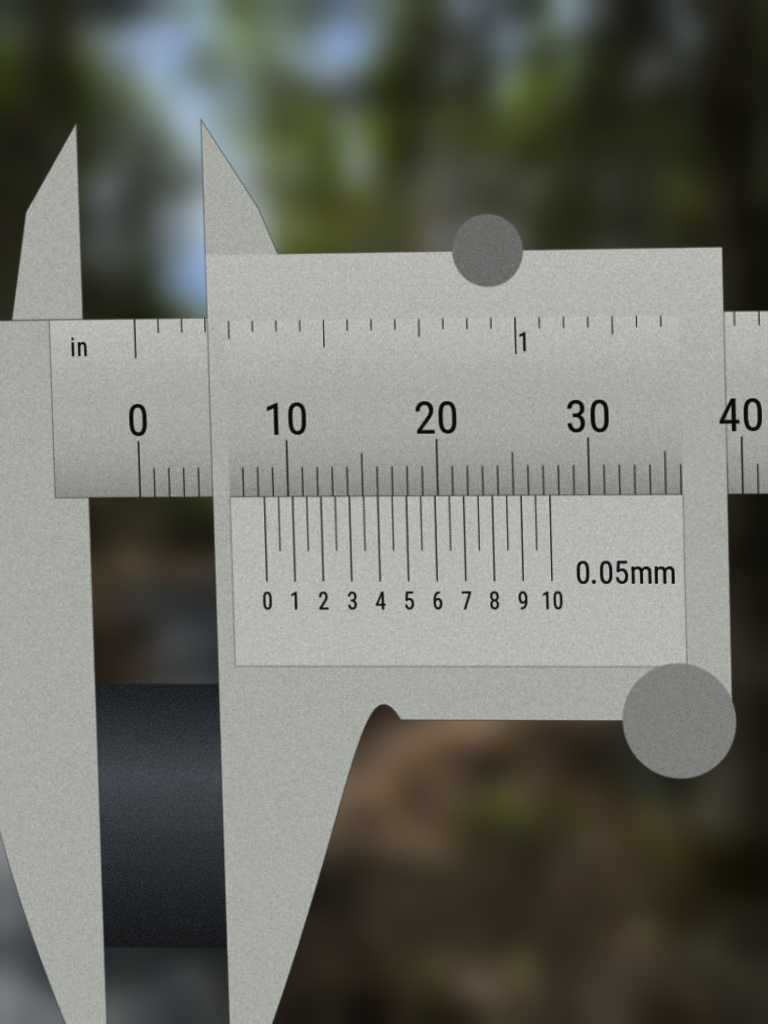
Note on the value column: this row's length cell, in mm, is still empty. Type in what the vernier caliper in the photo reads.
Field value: 8.4 mm
